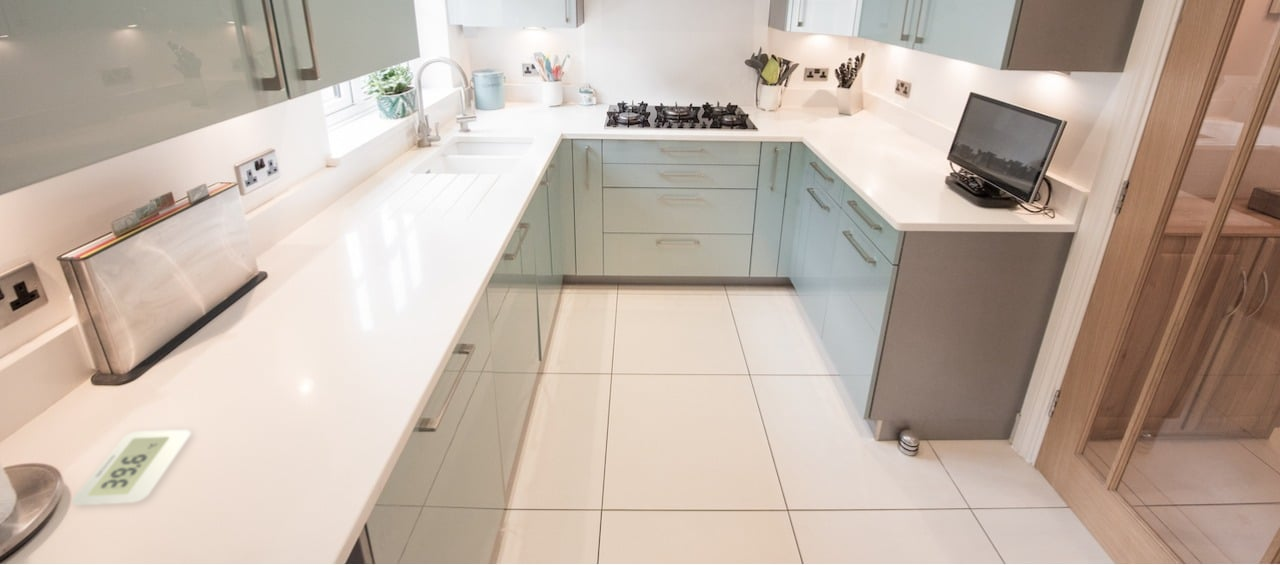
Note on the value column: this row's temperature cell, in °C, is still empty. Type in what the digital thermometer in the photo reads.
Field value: 39.6 °C
